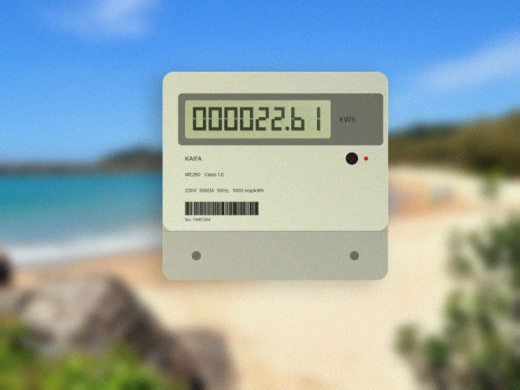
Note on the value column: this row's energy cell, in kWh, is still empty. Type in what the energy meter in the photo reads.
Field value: 22.61 kWh
